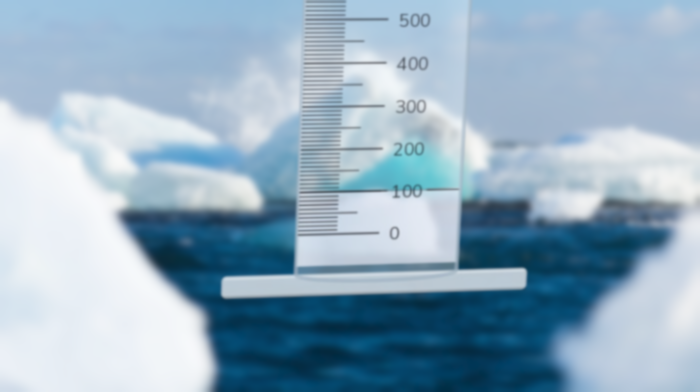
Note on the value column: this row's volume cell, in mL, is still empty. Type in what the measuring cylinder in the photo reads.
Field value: 100 mL
